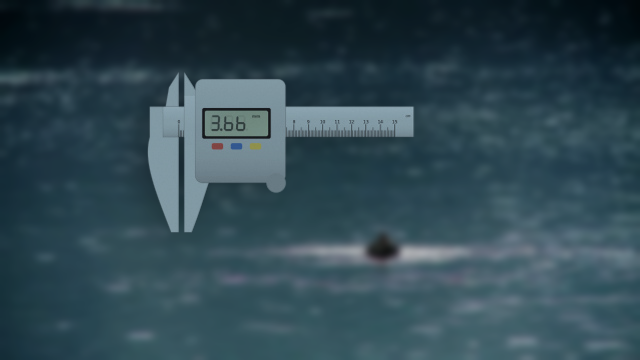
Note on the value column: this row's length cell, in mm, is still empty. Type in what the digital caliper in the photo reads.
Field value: 3.66 mm
